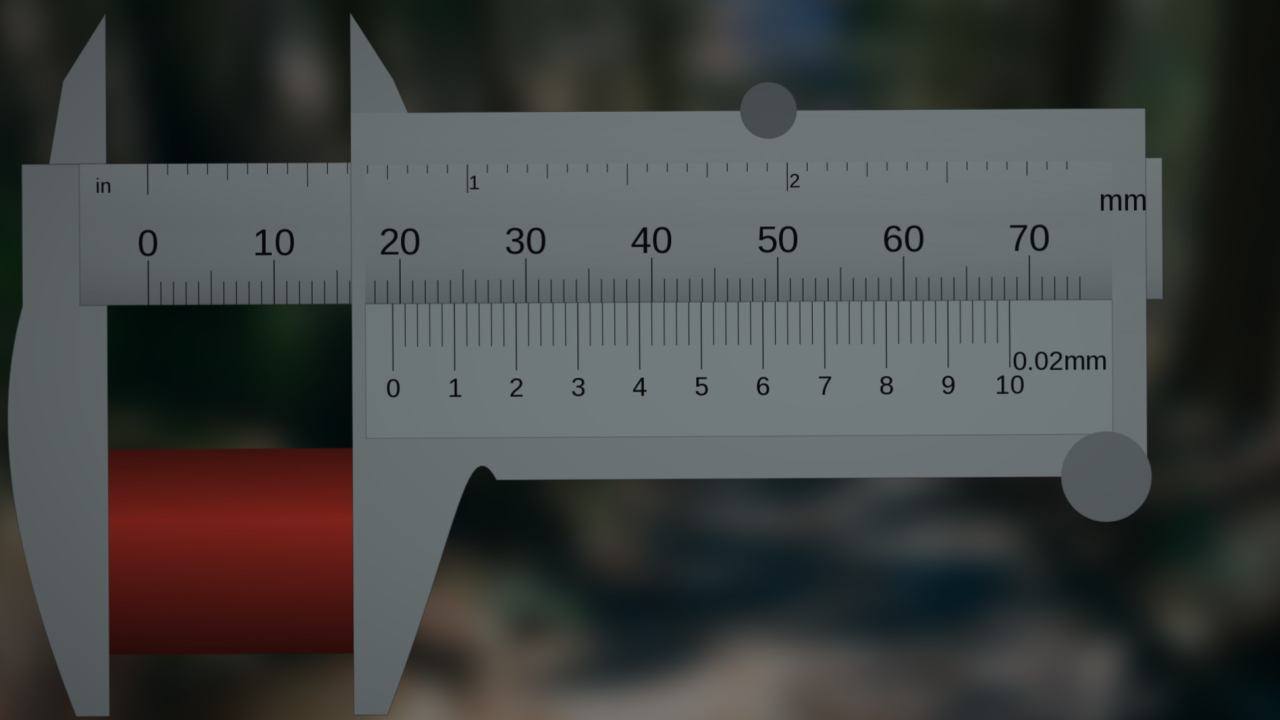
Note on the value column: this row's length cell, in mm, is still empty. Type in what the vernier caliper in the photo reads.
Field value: 19.4 mm
